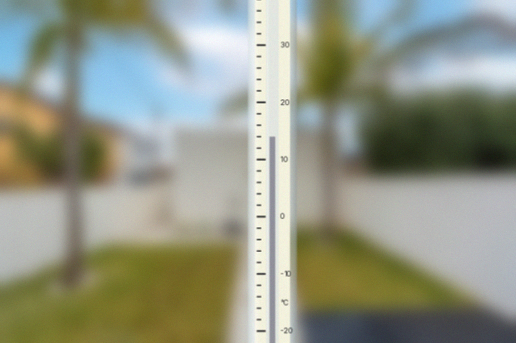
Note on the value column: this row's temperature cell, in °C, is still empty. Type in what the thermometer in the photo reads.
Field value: 14 °C
